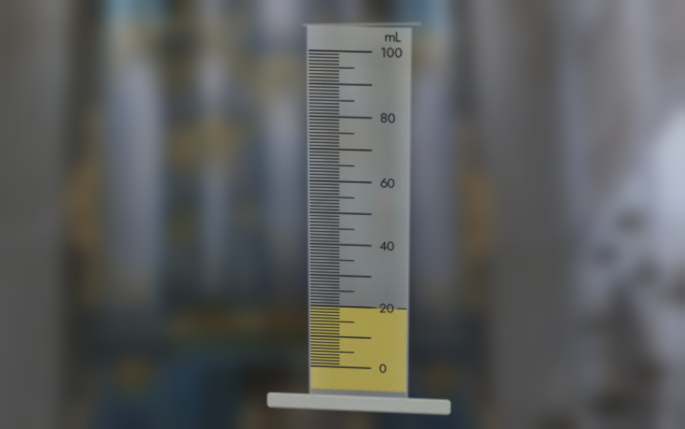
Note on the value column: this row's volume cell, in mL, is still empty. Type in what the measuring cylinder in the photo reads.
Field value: 20 mL
